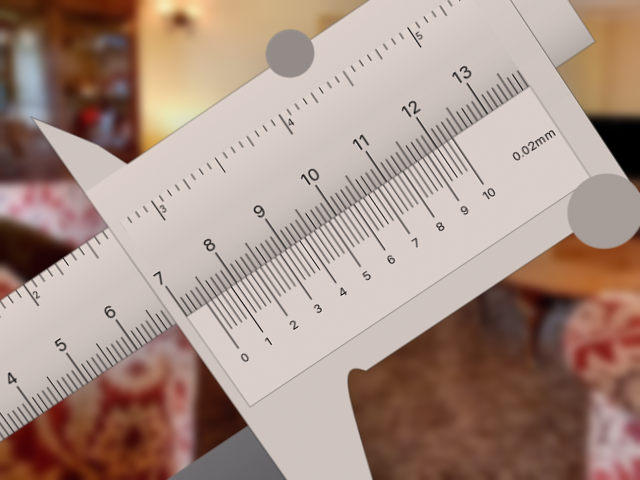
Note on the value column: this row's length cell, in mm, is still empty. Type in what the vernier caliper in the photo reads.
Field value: 74.0 mm
